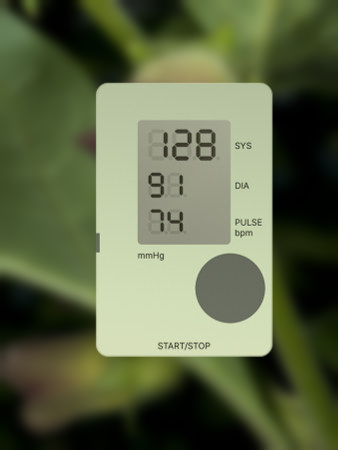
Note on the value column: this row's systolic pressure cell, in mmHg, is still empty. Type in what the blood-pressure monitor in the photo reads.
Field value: 128 mmHg
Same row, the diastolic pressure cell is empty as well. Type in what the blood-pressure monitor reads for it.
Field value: 91 mmHg
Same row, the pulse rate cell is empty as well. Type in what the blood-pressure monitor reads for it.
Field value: 74 bpm
